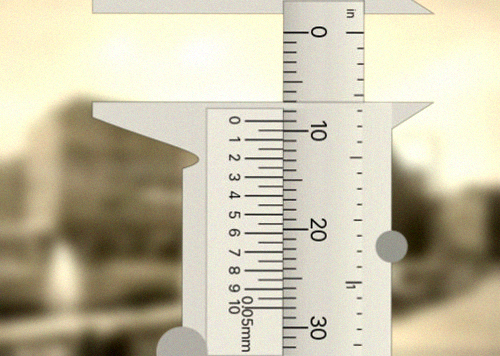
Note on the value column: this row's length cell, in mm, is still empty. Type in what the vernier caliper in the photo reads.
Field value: 9.0 mm
